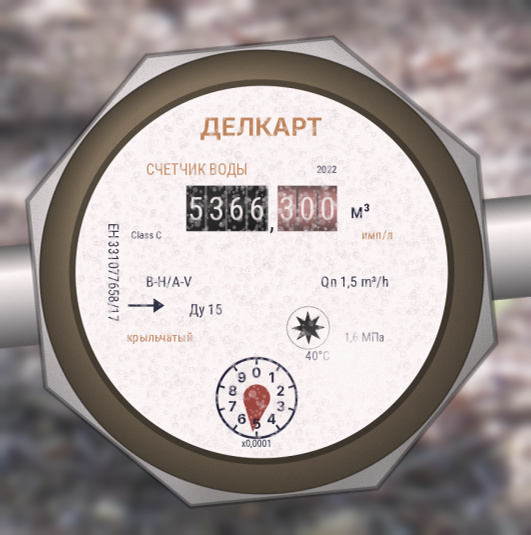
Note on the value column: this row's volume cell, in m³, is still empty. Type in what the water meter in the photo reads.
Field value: 5366.3005 m³
